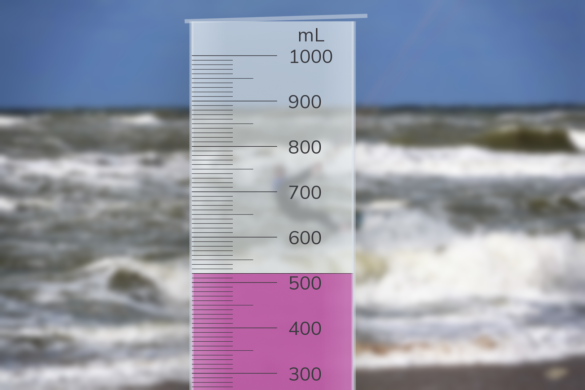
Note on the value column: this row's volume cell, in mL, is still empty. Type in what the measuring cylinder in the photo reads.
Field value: 520 mL
